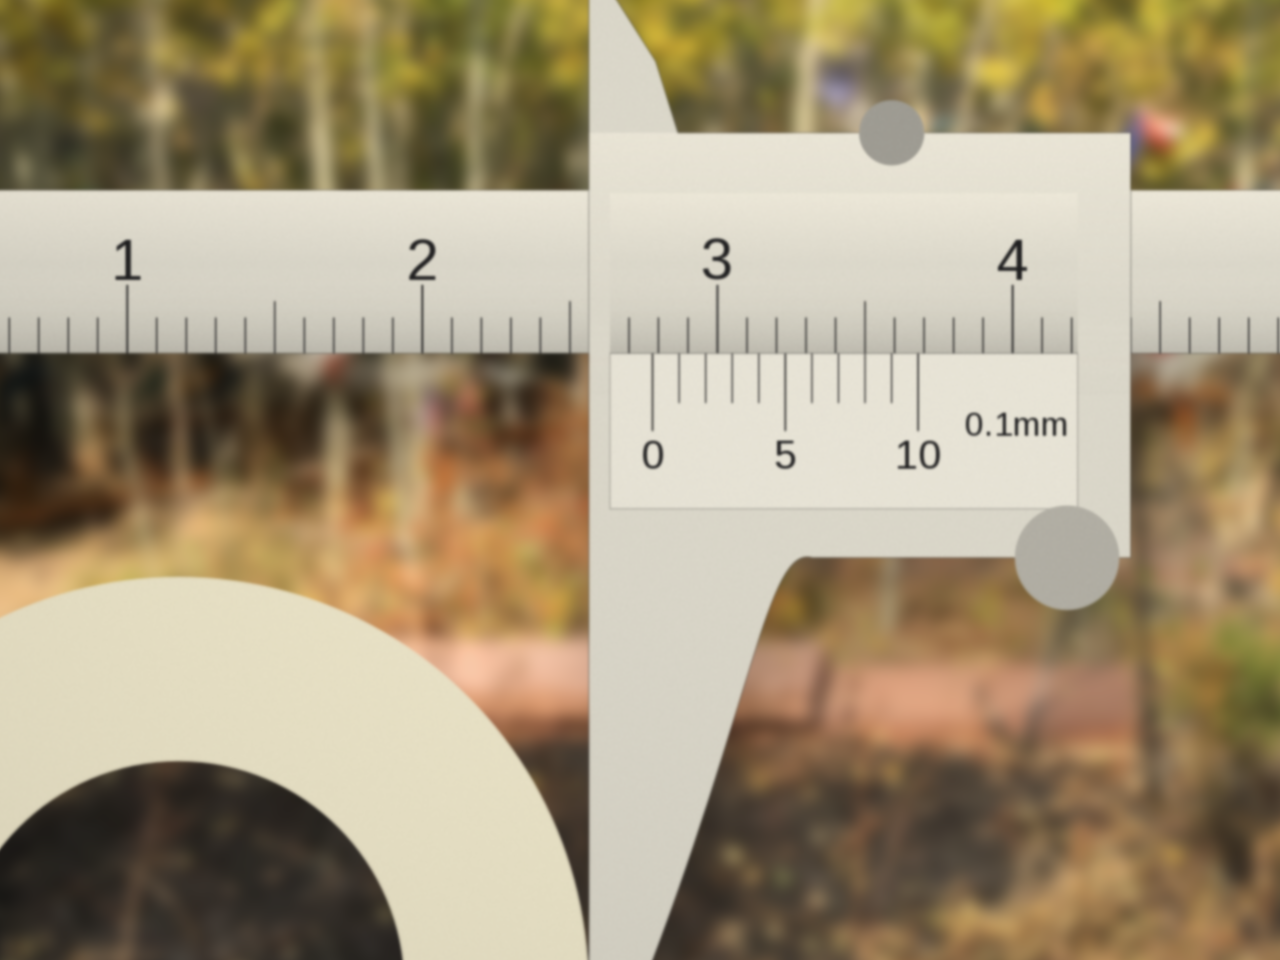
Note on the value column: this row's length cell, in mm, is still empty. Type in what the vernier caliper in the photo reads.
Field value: 27.8 mm
